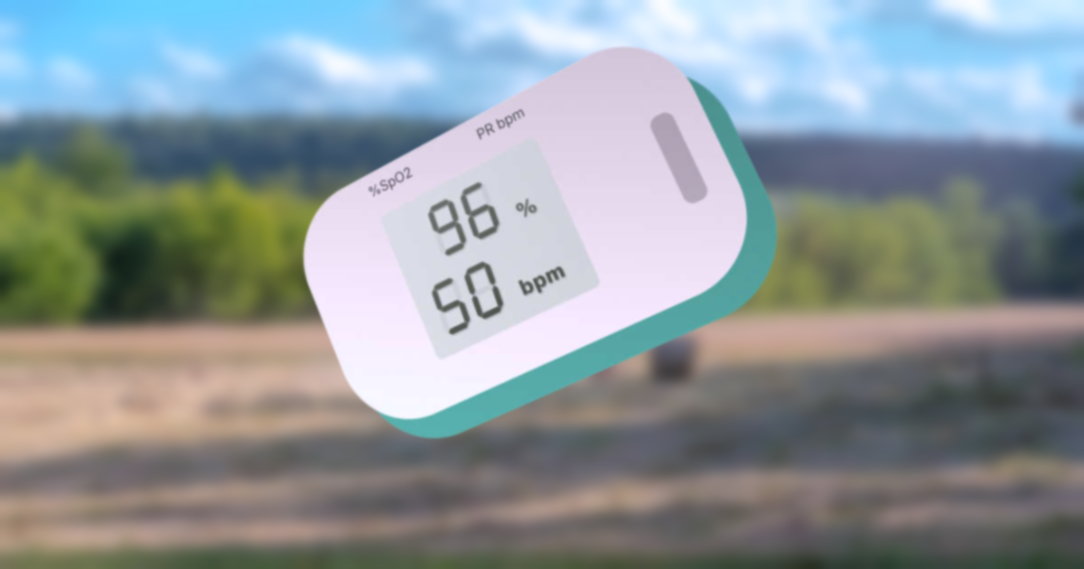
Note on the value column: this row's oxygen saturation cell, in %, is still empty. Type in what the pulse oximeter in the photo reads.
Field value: 96 %
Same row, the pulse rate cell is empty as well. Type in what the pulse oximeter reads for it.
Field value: 50 bpm
